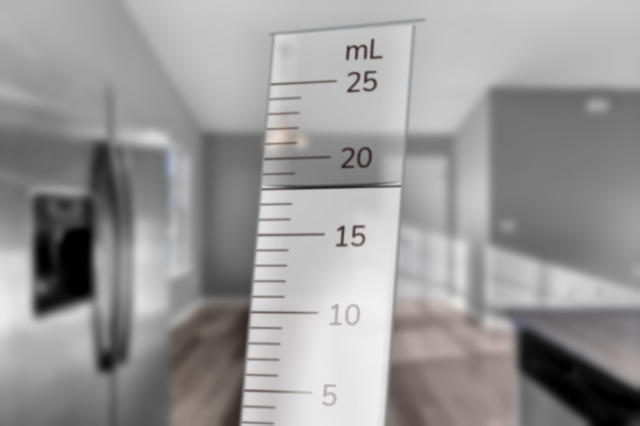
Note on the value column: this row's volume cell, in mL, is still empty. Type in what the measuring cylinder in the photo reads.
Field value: 18 mL
